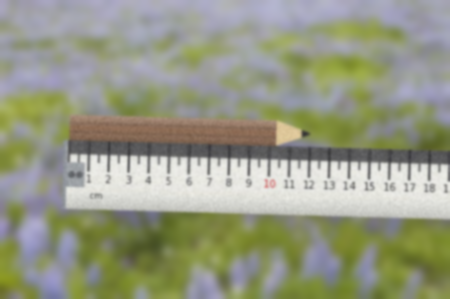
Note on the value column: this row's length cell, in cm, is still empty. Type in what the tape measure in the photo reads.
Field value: 12 cm
